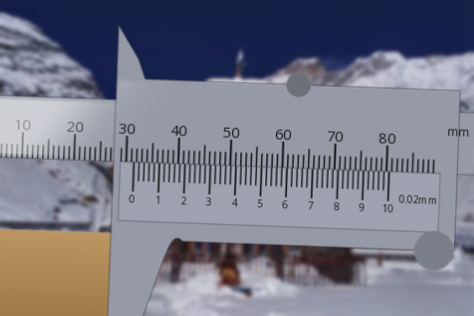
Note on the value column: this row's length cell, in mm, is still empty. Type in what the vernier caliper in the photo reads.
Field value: 31.5 mm
